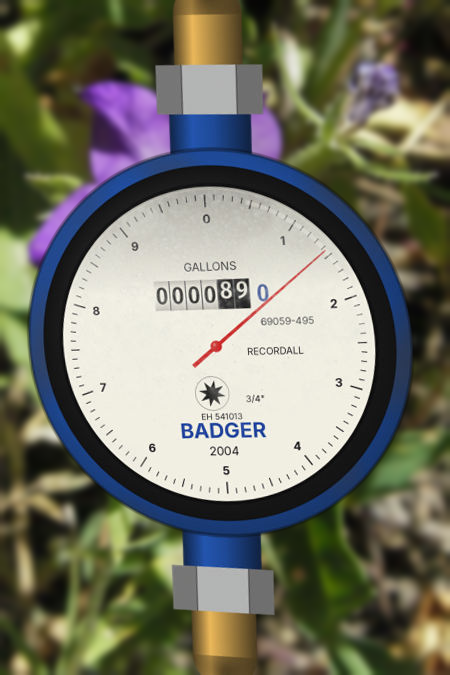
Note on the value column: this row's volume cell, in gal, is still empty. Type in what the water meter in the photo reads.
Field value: 891.4 gal
